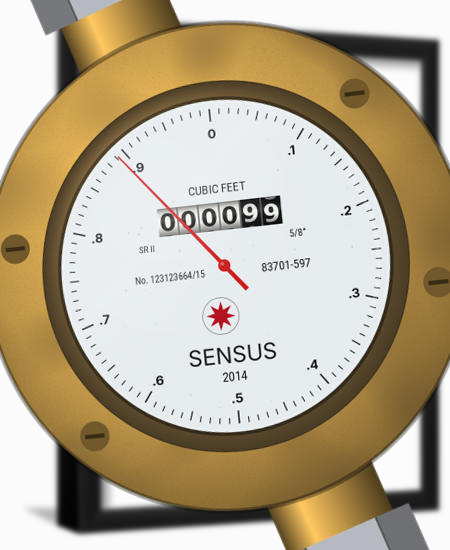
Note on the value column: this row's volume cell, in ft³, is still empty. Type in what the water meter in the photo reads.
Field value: 98.89 ft³
